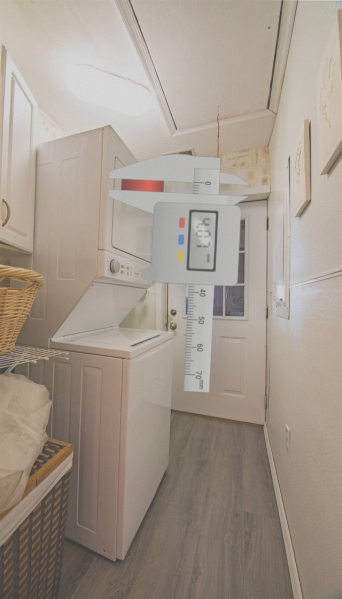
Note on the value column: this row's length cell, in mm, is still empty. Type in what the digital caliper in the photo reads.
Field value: 4.07 mm
